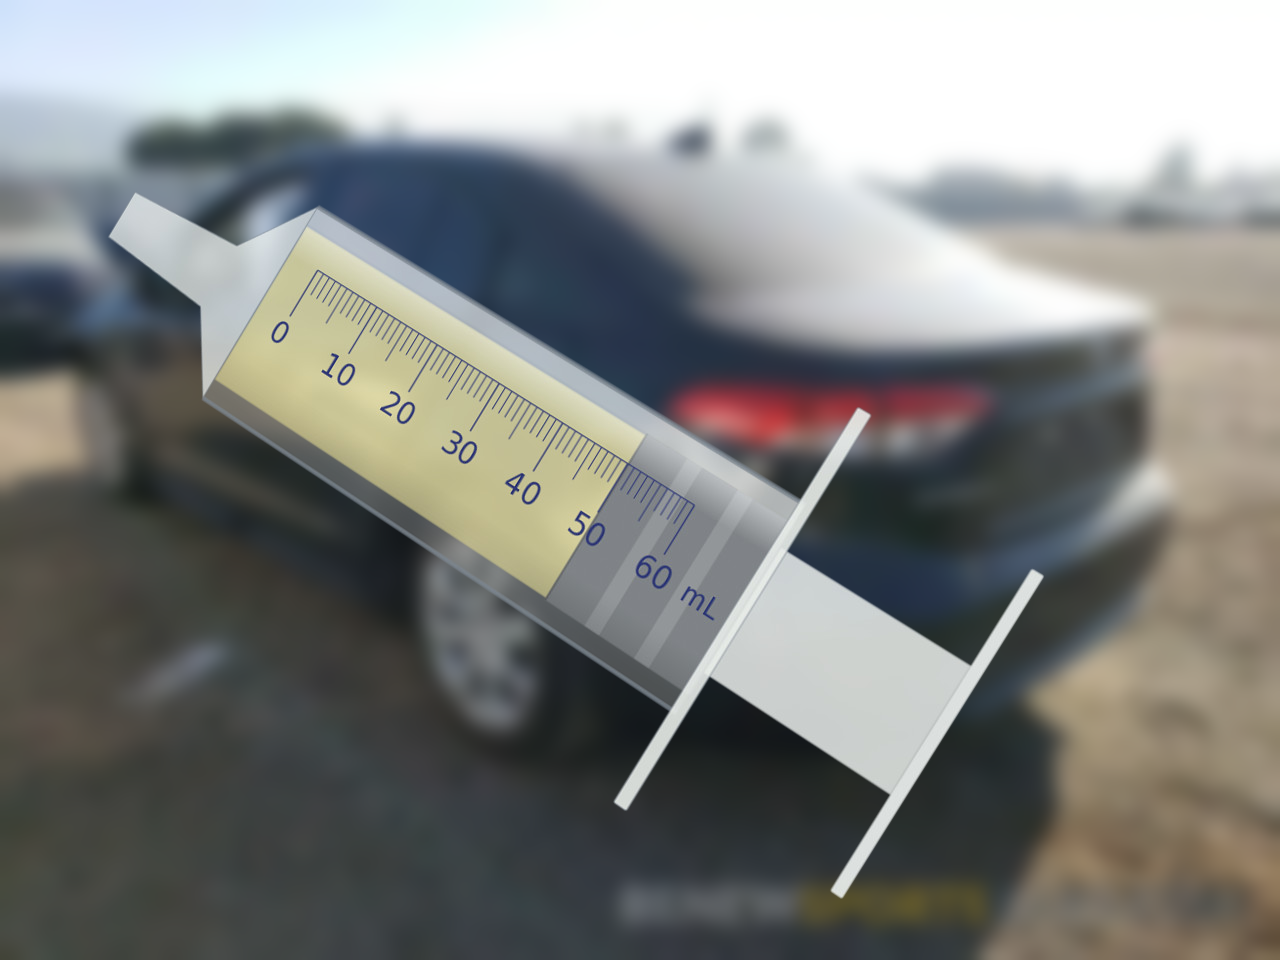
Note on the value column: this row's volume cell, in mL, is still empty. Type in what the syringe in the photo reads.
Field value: 50 mL
